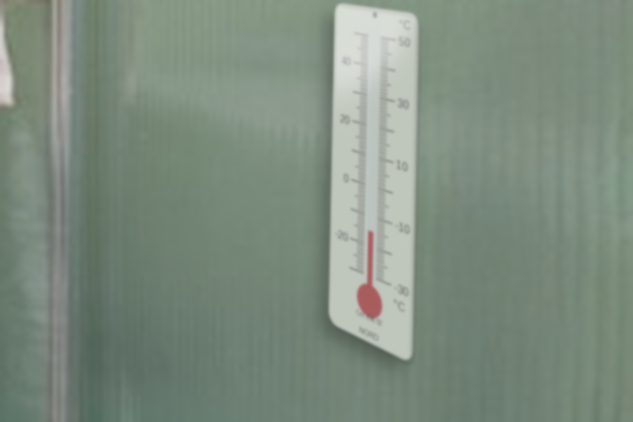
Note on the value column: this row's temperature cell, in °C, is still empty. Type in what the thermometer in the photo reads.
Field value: -15 °C
